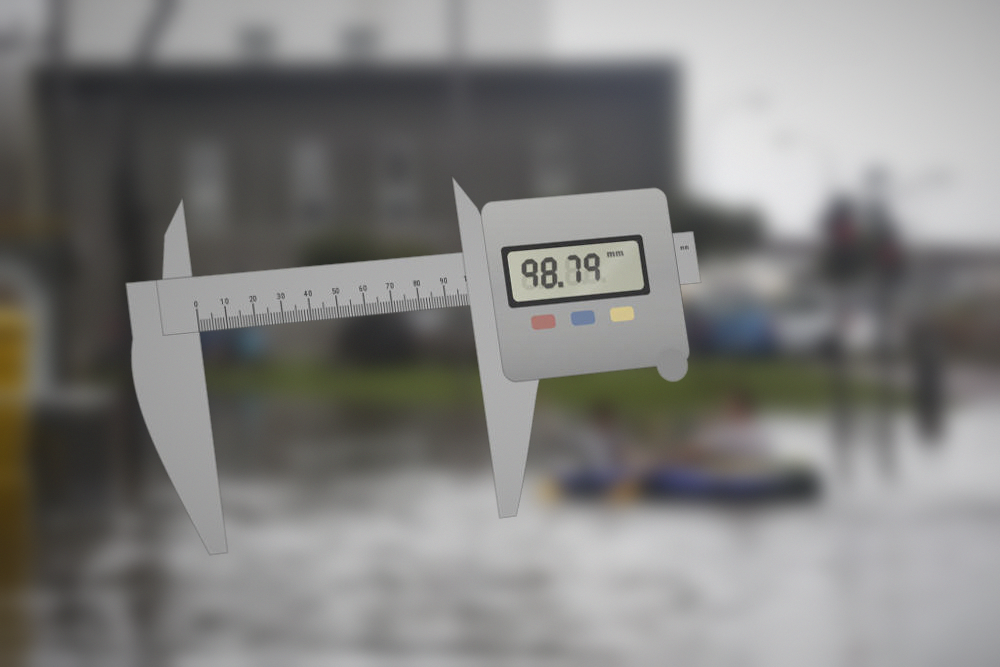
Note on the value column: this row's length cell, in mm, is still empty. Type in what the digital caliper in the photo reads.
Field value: 98.79 mm
